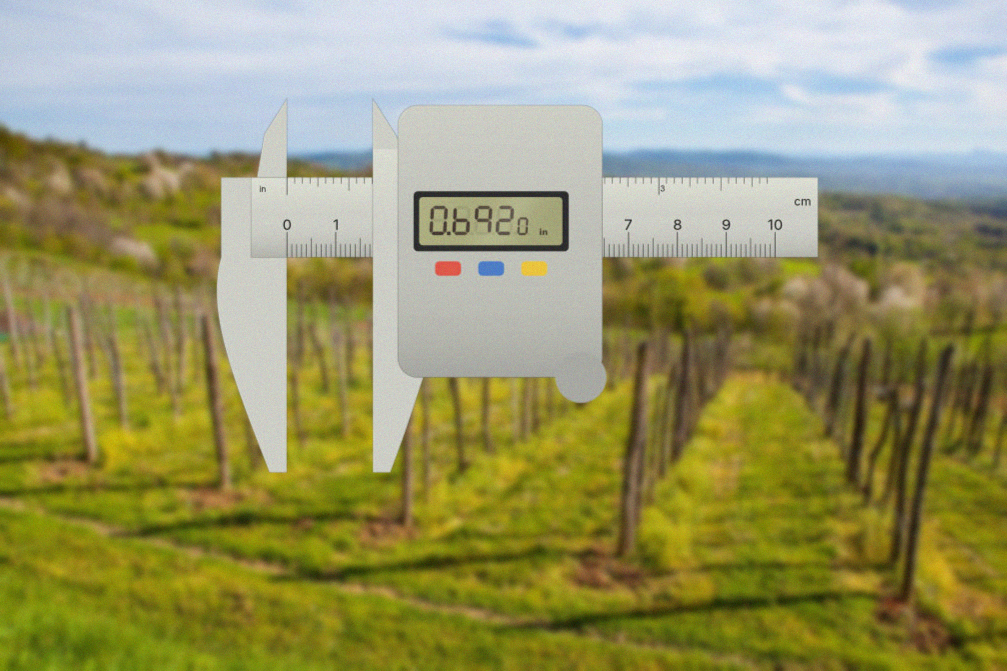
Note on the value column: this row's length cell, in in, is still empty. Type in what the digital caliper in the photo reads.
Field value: 0.6920 in
